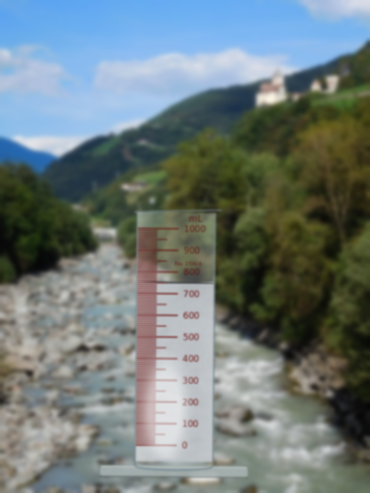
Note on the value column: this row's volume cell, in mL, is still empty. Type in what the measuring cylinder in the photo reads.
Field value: 750 mL
